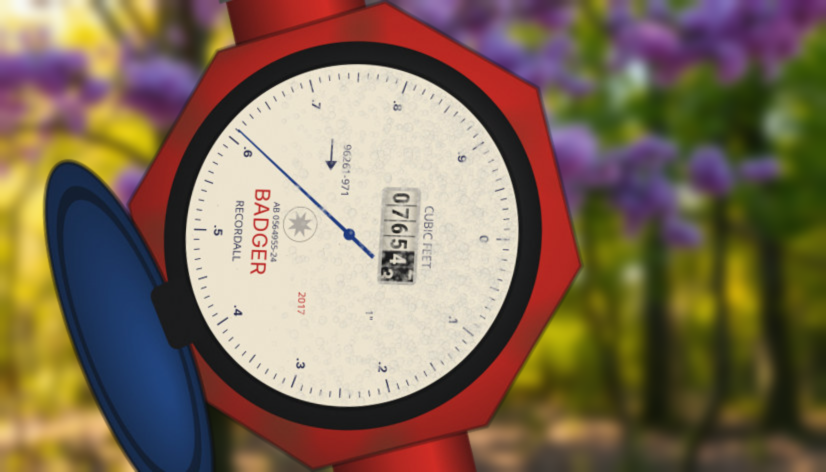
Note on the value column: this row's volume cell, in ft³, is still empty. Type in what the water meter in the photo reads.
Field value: 76542.61 ft³
